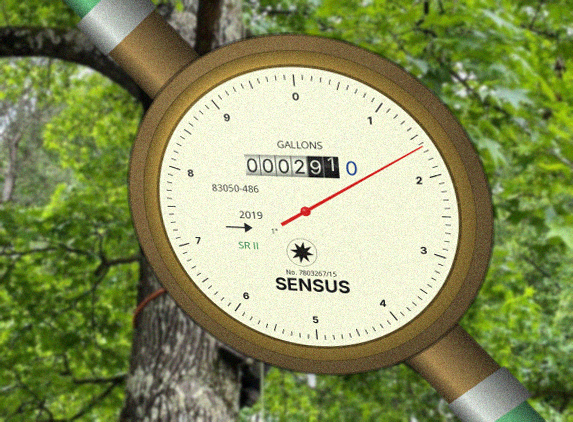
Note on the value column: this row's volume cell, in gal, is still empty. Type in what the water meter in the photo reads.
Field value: 2911.6 gal
